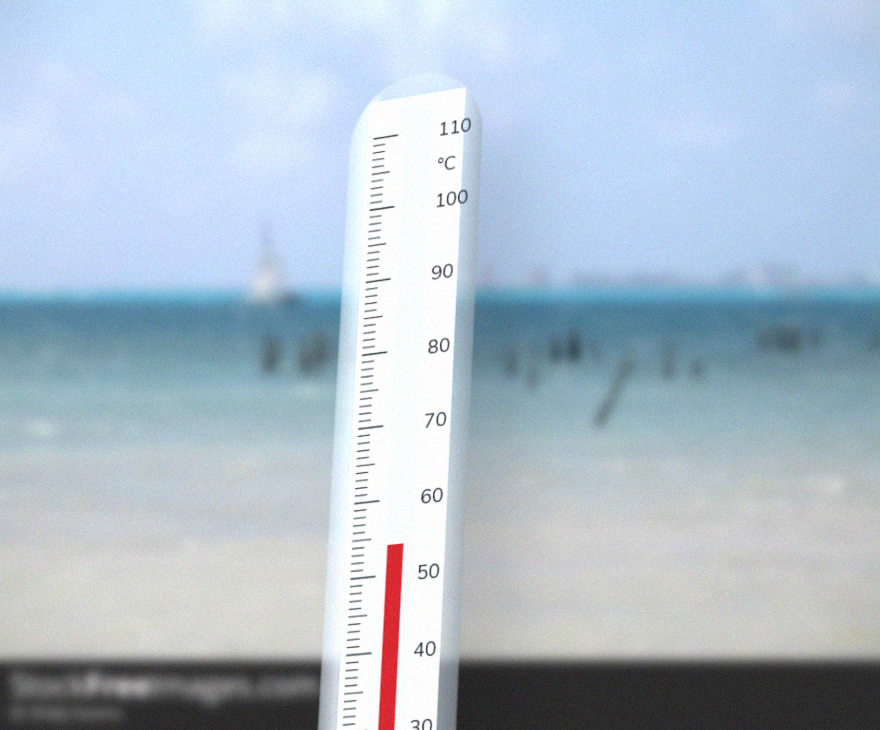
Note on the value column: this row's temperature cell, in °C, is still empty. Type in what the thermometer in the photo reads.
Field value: 54 °C
